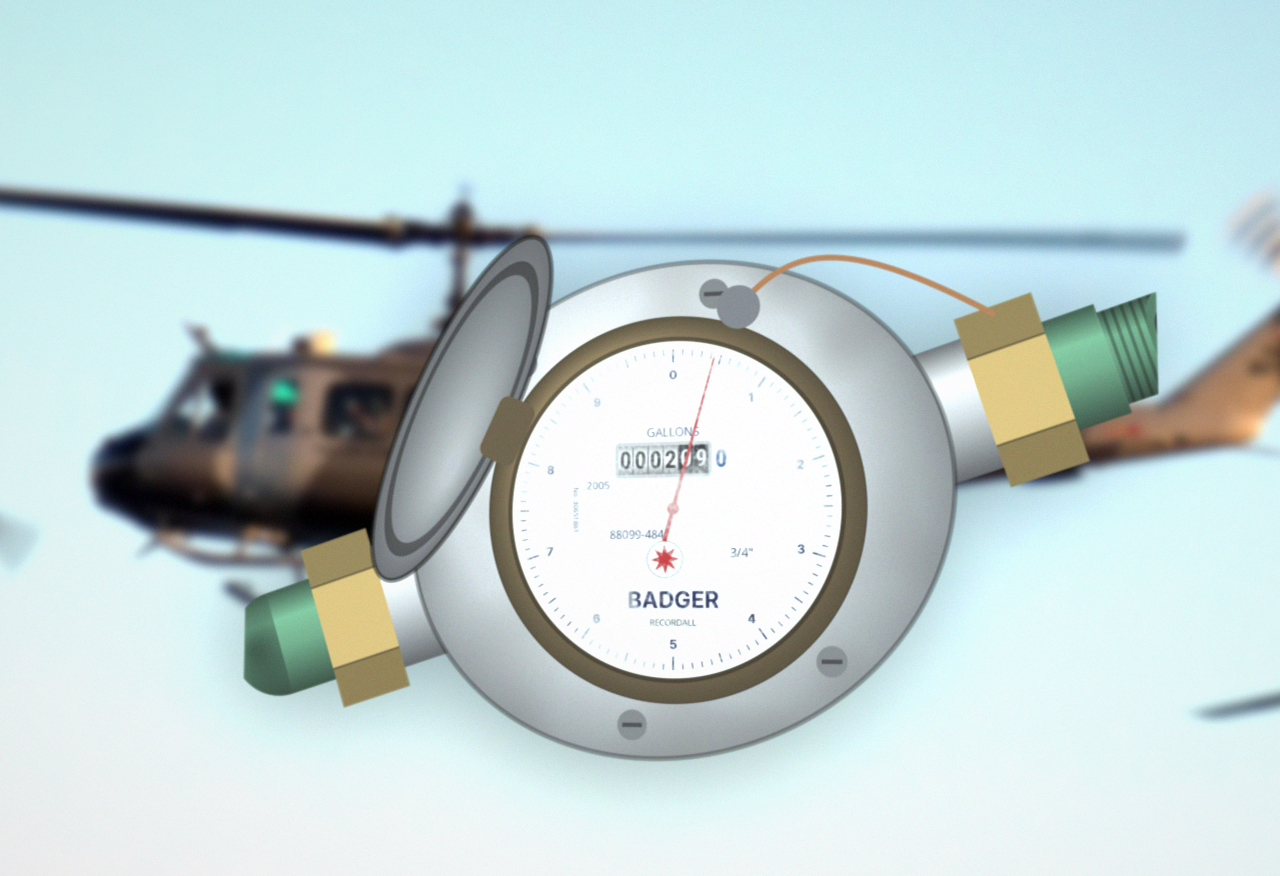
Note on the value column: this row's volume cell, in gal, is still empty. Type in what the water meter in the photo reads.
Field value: 2090.4 gal
